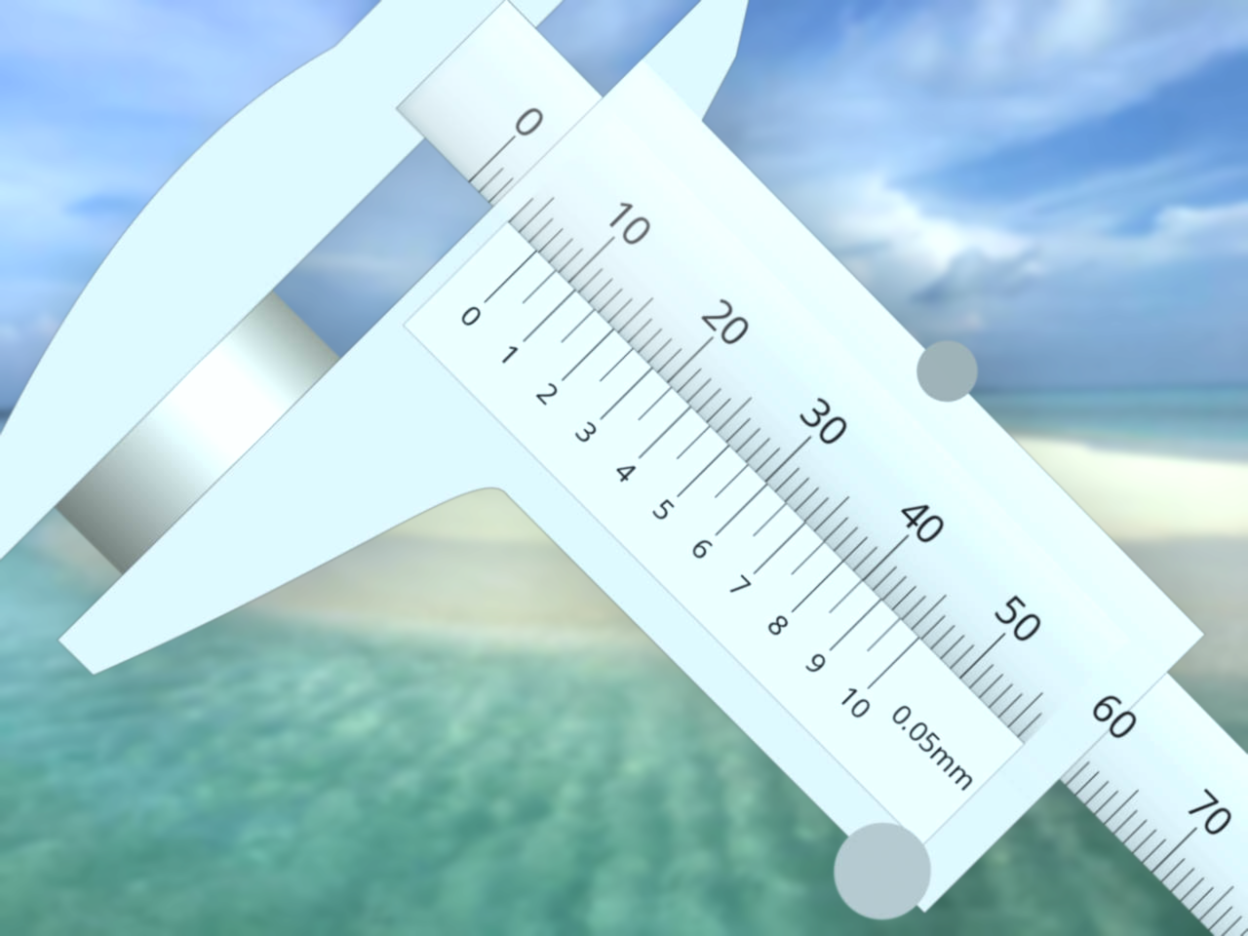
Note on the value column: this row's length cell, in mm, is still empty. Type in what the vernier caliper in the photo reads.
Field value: 6.8 mm
